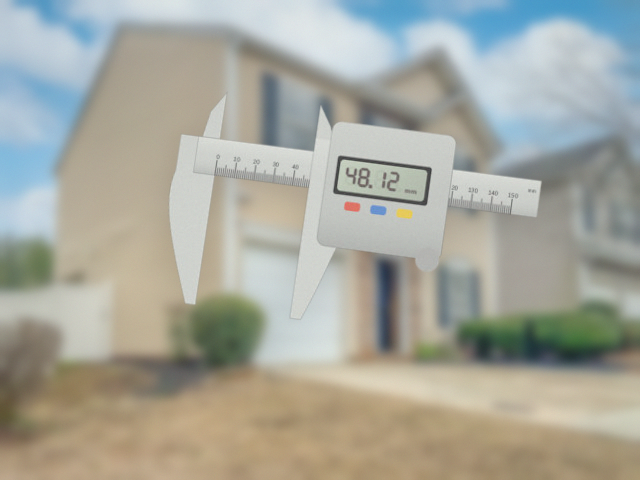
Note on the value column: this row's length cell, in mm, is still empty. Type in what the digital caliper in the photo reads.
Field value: 48.12 mm
